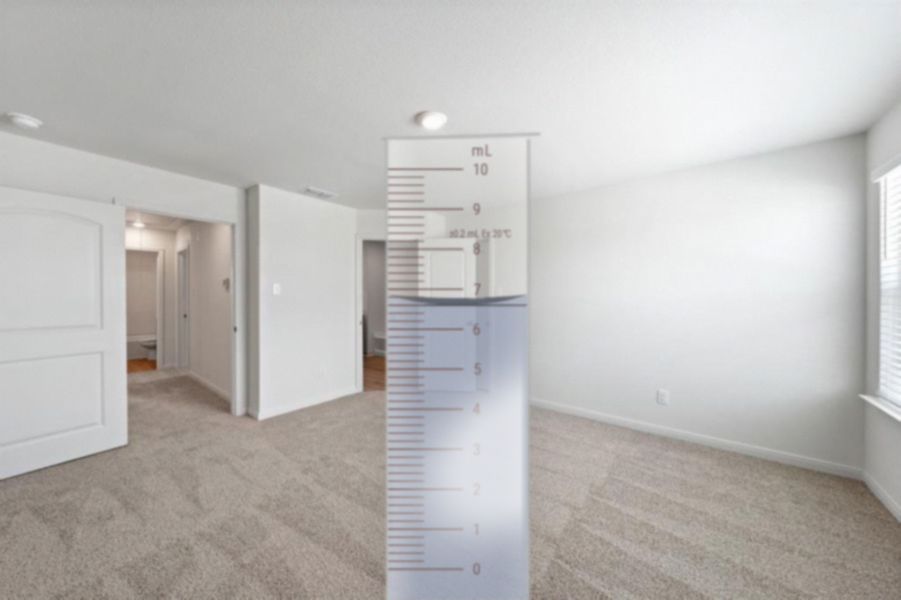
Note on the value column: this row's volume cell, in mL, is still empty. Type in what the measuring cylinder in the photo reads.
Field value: 6.6 mL
